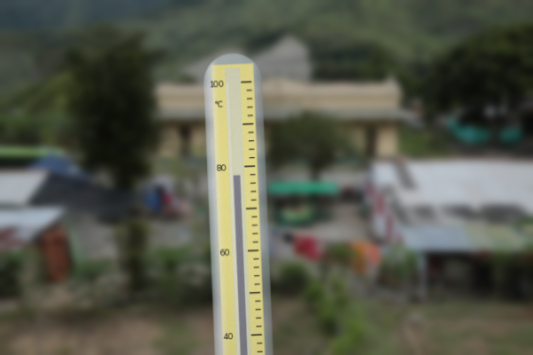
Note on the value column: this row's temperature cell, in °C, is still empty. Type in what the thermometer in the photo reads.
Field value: 78 °C
